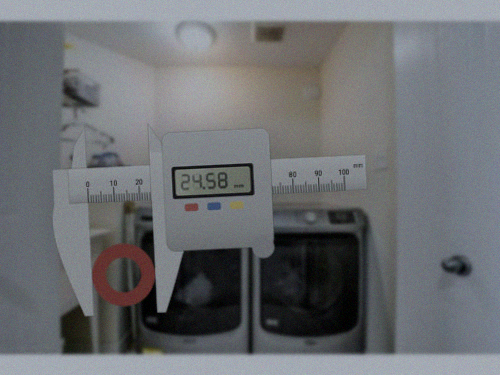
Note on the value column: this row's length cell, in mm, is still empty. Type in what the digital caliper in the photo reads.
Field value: 24.58 mm
